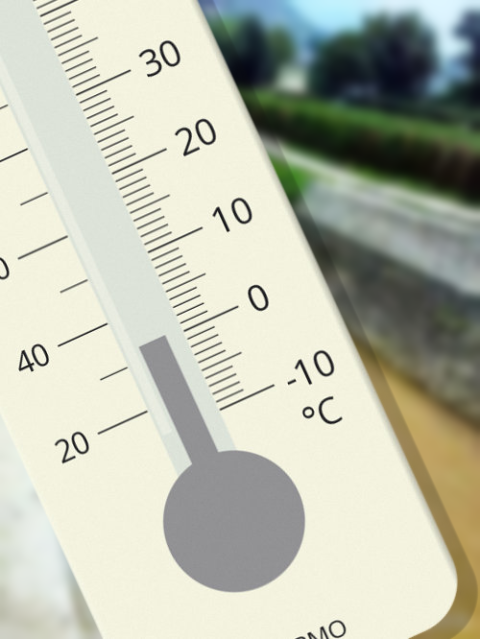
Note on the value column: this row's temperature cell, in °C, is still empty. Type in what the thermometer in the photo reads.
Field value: 0.5 °C
